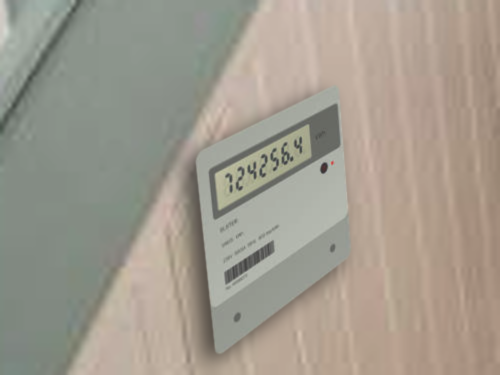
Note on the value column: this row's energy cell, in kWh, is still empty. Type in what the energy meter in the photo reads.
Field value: 724256.4 kWh
